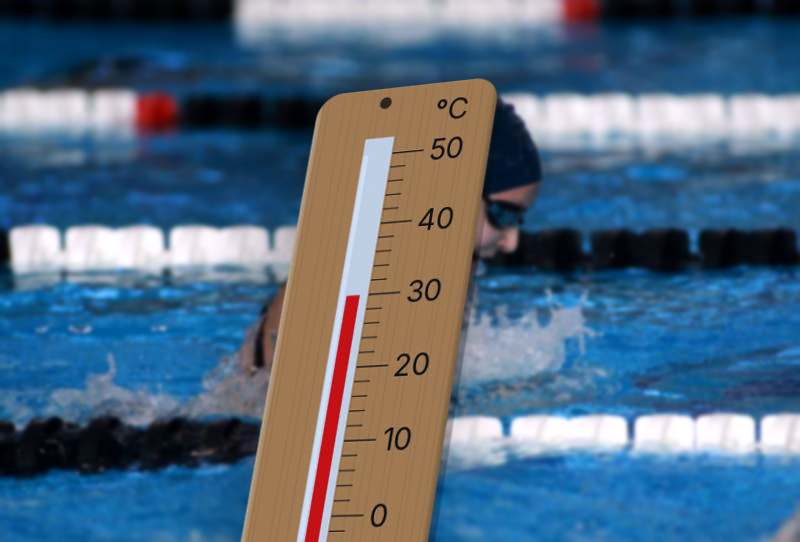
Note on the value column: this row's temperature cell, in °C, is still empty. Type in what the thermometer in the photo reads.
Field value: 30 °C
